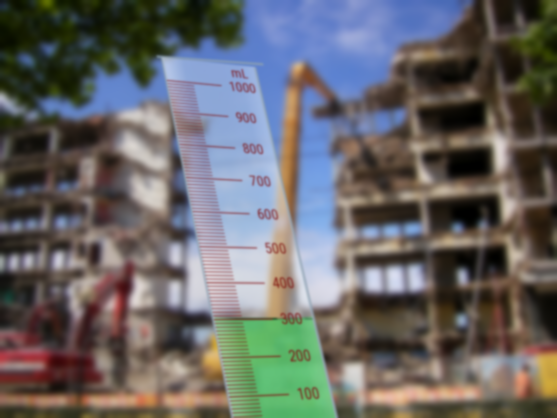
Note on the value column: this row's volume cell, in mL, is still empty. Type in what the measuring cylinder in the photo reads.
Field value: 300 mL
